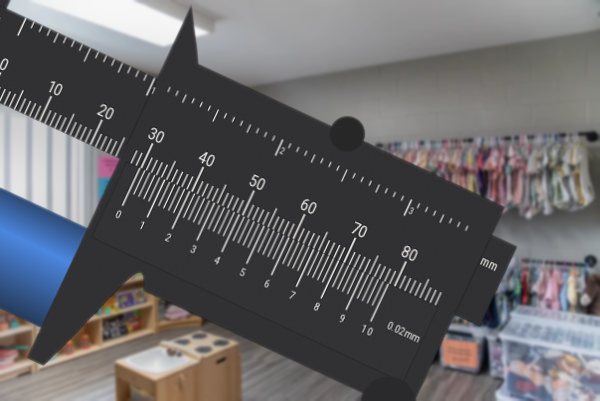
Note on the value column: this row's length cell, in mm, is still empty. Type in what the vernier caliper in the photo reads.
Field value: 29.8 mm
